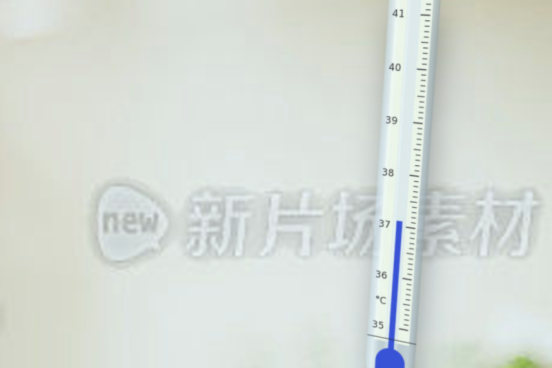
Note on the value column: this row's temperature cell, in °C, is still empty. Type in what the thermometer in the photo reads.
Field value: 37.1 °C
